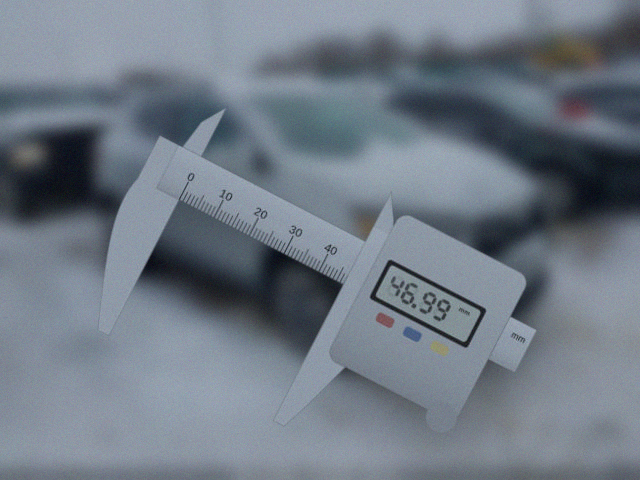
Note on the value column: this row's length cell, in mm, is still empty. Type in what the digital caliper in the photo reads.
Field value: 46.99 mm
